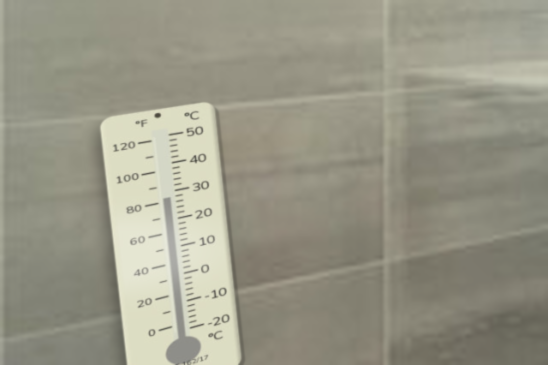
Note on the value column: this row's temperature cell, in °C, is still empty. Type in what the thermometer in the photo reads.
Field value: 28 °C
